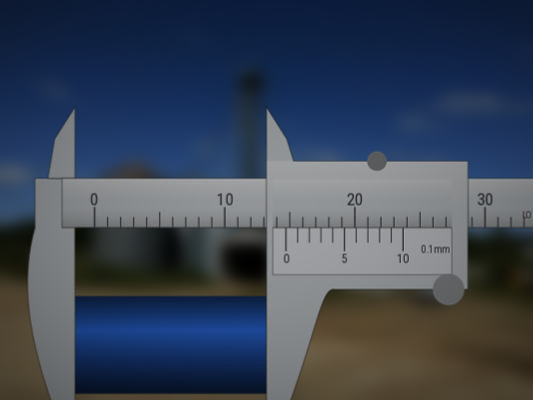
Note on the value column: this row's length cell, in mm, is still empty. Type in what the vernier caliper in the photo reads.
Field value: 14.7 mm
